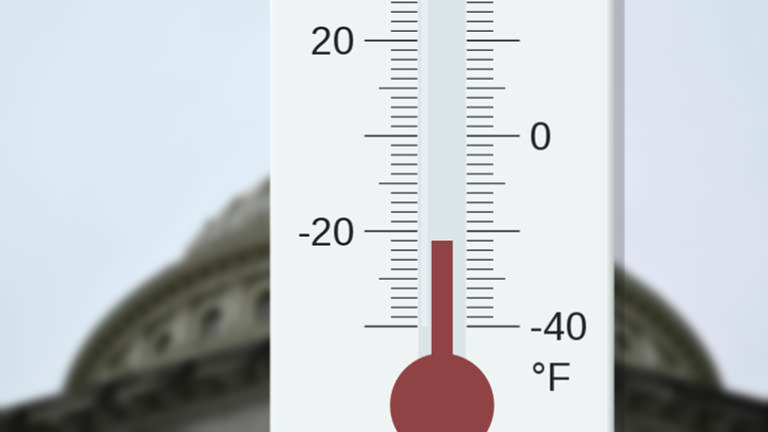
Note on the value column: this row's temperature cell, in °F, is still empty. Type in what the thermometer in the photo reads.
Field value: -22 °F
